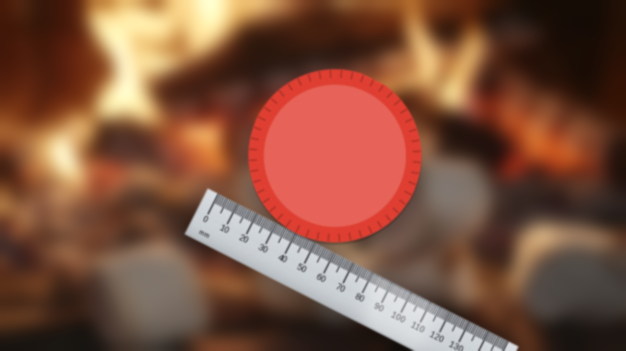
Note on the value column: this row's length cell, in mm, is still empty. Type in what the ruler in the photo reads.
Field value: 80 mm
